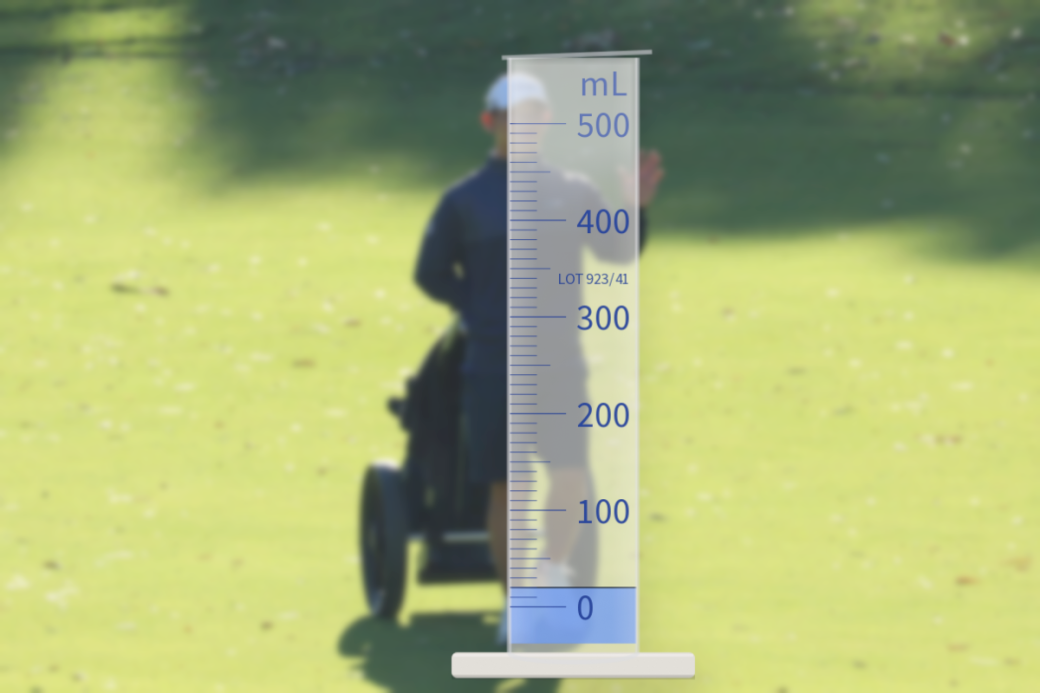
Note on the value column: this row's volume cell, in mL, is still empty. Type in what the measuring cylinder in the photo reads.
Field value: 20 mL
